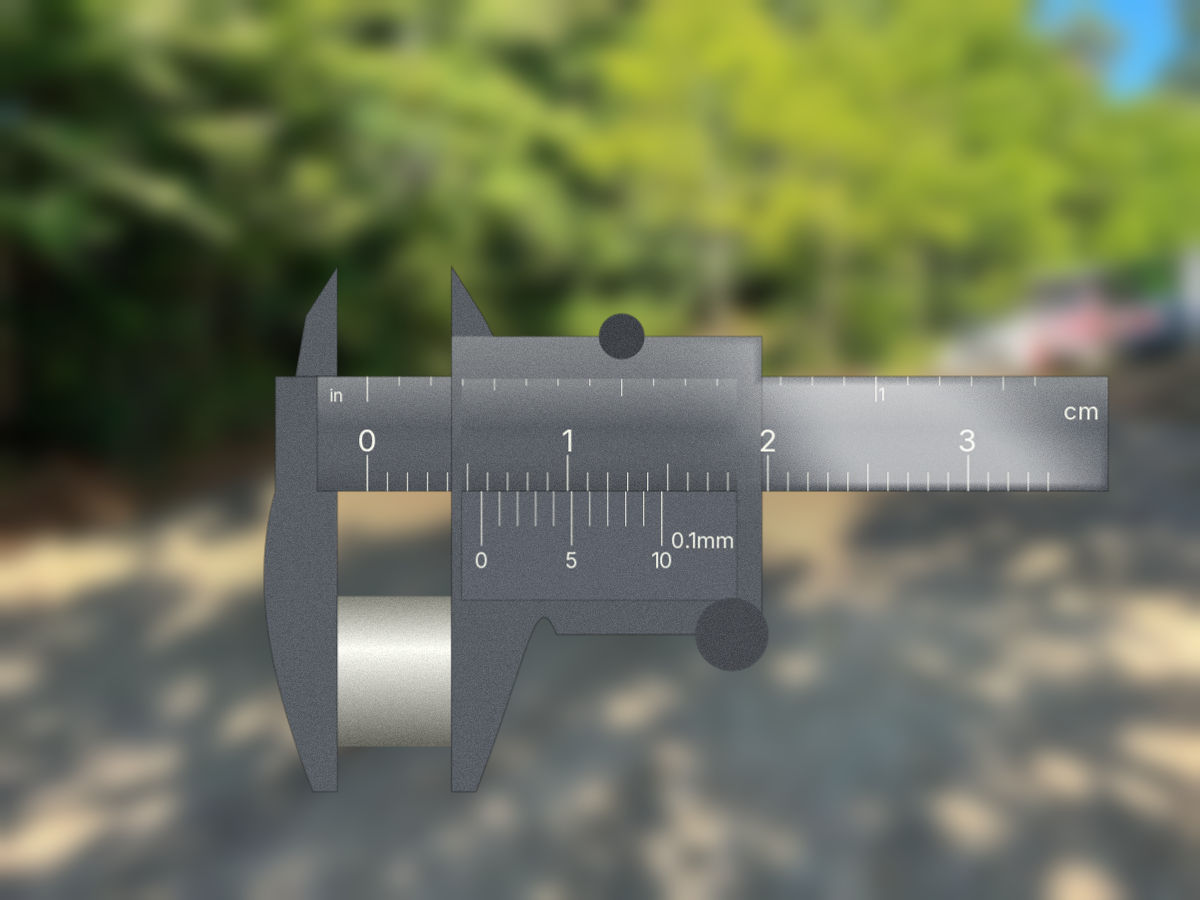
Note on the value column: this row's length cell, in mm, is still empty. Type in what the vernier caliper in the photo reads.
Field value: 5.7 mm
